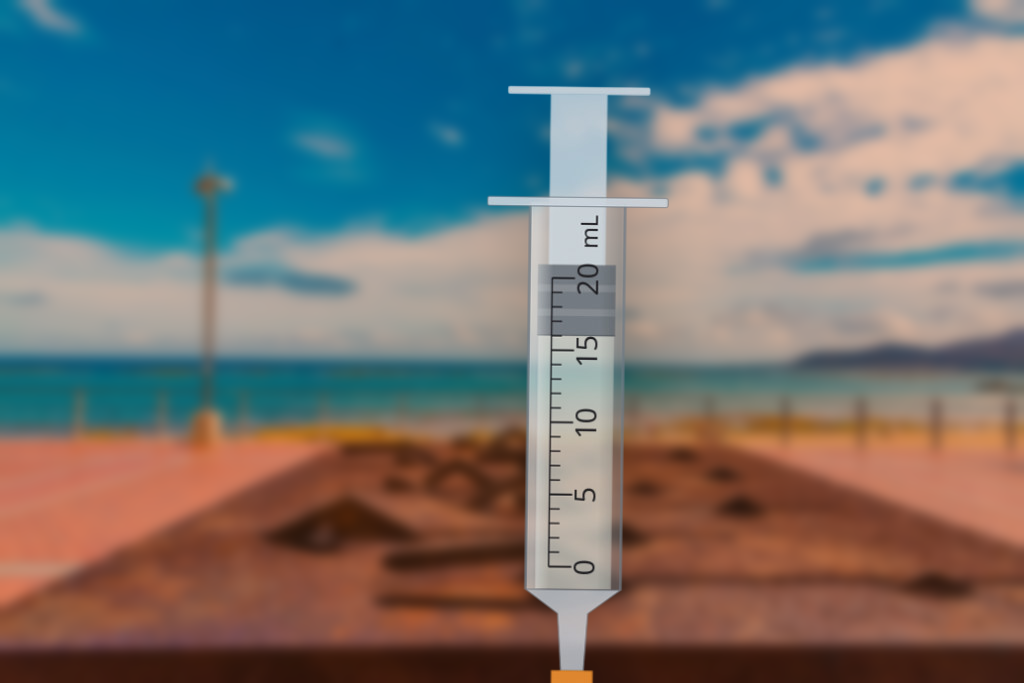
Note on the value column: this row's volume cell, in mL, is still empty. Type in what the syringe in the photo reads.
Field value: 16 mL
